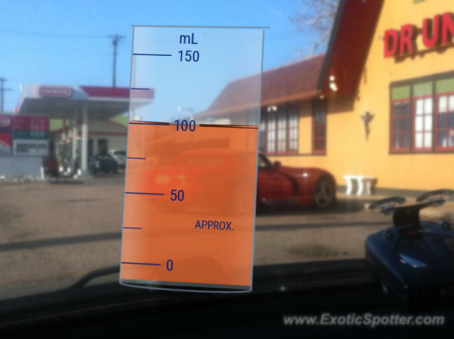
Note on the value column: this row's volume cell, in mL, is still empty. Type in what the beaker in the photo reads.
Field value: 100 mL
